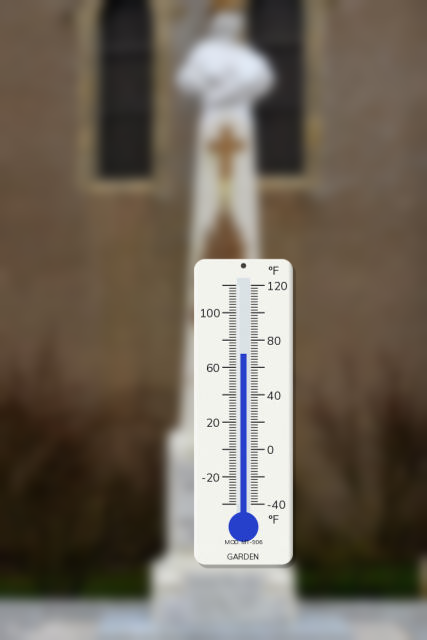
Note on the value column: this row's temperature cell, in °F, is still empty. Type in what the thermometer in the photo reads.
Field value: 70 °F
